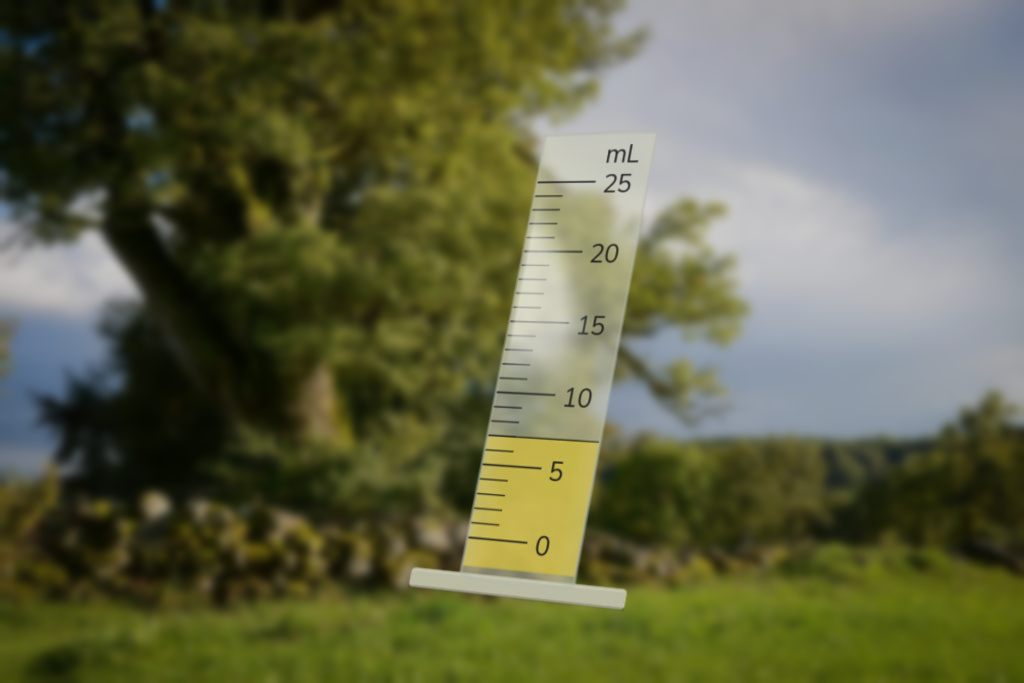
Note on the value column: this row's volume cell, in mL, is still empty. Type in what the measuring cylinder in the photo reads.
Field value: 7 mL
